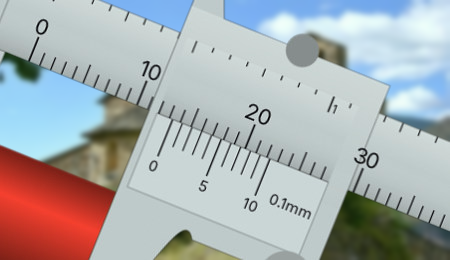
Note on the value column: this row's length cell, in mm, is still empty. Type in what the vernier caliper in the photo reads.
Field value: 13.3 mm
